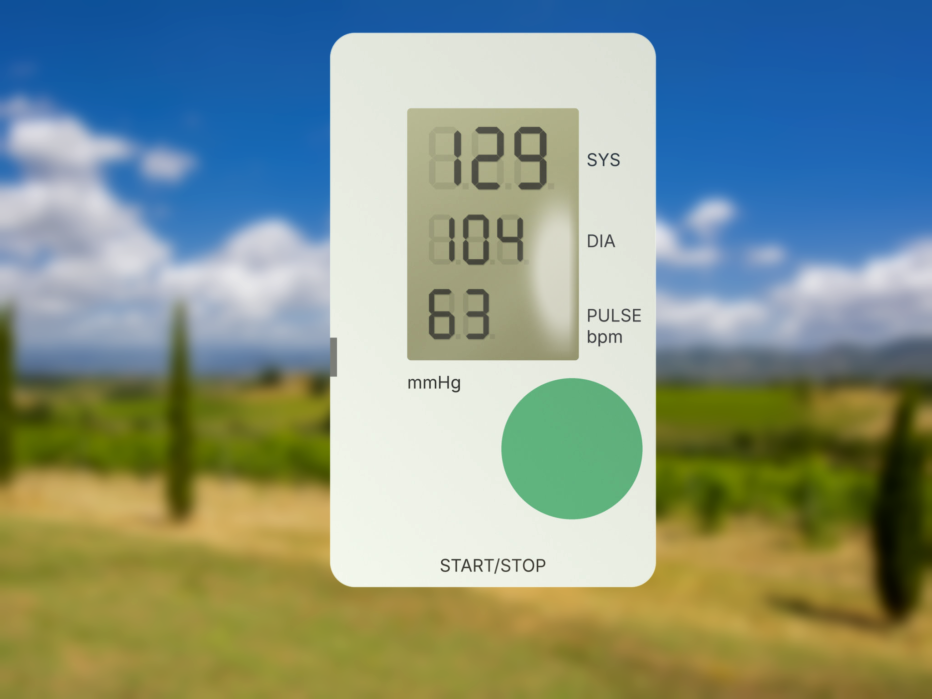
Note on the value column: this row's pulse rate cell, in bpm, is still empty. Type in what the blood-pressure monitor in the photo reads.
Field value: 63 bpm
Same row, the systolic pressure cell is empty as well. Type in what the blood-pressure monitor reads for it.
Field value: 129 mmHg
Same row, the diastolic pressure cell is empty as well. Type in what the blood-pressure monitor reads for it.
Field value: 104 mmHg
